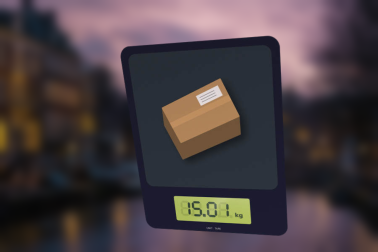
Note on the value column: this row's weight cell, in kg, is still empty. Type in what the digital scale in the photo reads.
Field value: 15.01 kg
